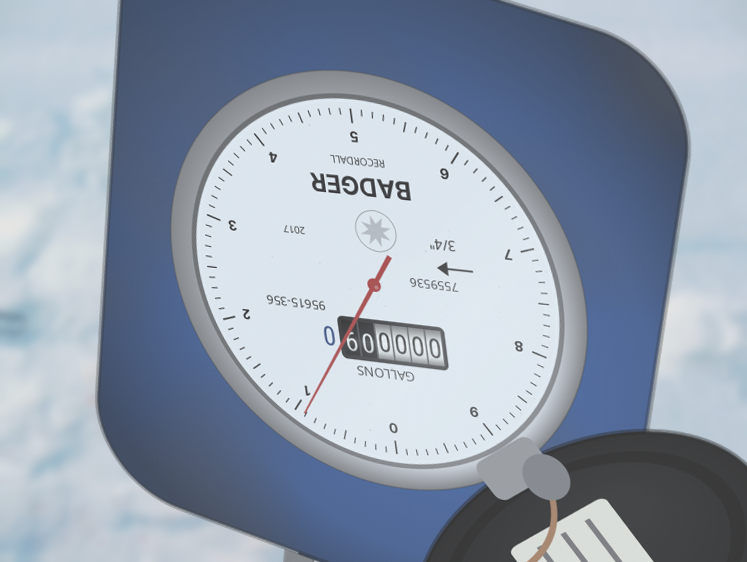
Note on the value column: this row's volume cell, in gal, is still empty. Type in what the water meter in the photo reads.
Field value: 90.9 gal
